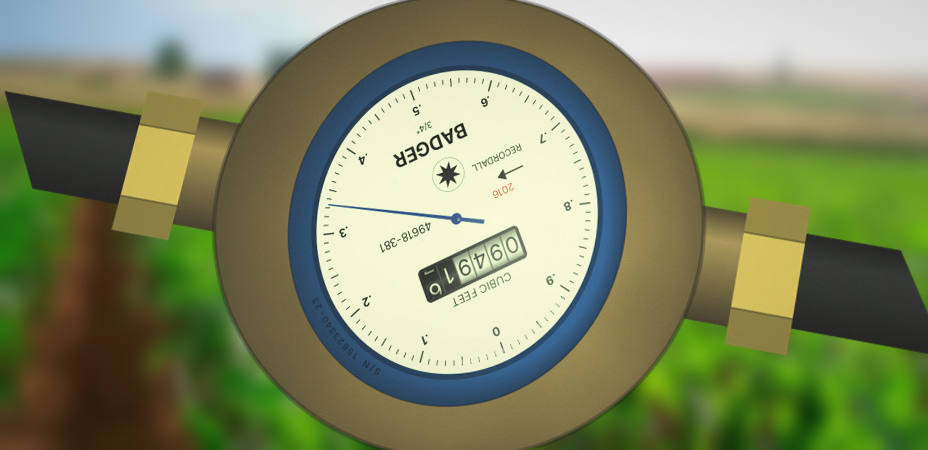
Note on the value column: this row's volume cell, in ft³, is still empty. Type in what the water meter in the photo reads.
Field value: 94916.33 ft³
